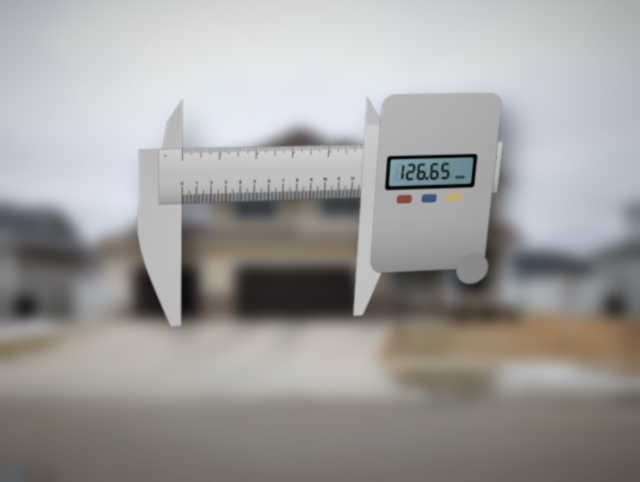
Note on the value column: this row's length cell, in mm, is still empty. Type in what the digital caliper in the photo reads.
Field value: 126.65 mm
